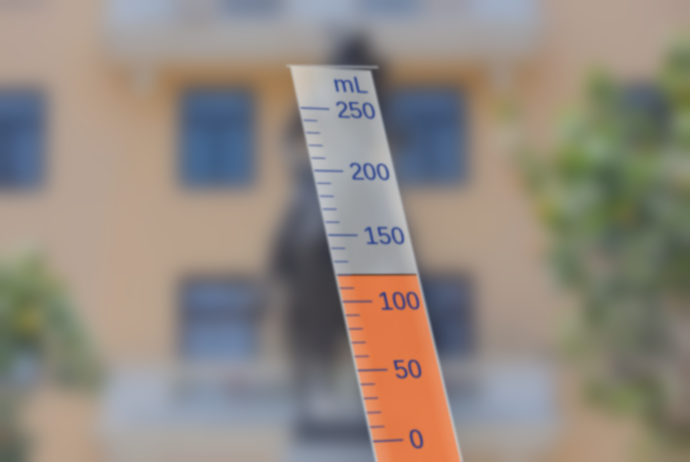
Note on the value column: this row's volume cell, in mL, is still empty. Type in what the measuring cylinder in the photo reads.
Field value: 120 mL
